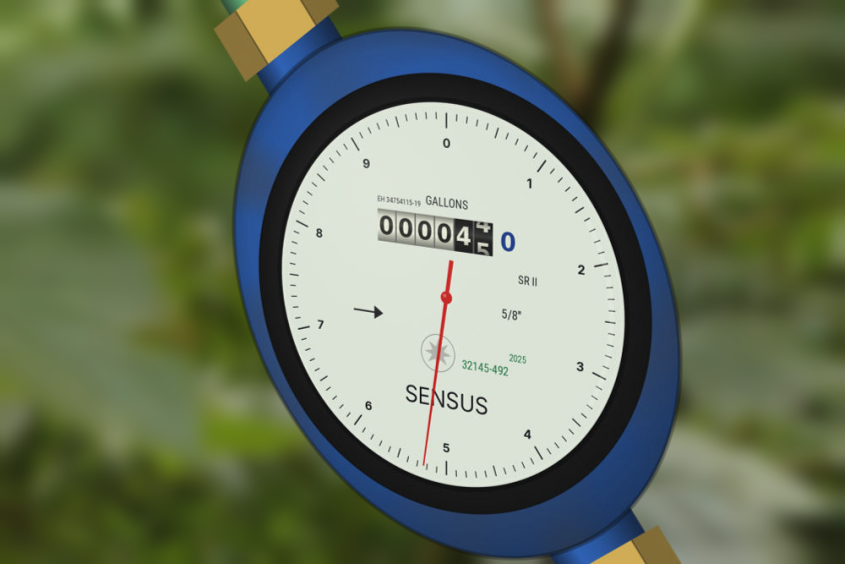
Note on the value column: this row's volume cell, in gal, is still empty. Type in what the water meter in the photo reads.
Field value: 445.2 gal
